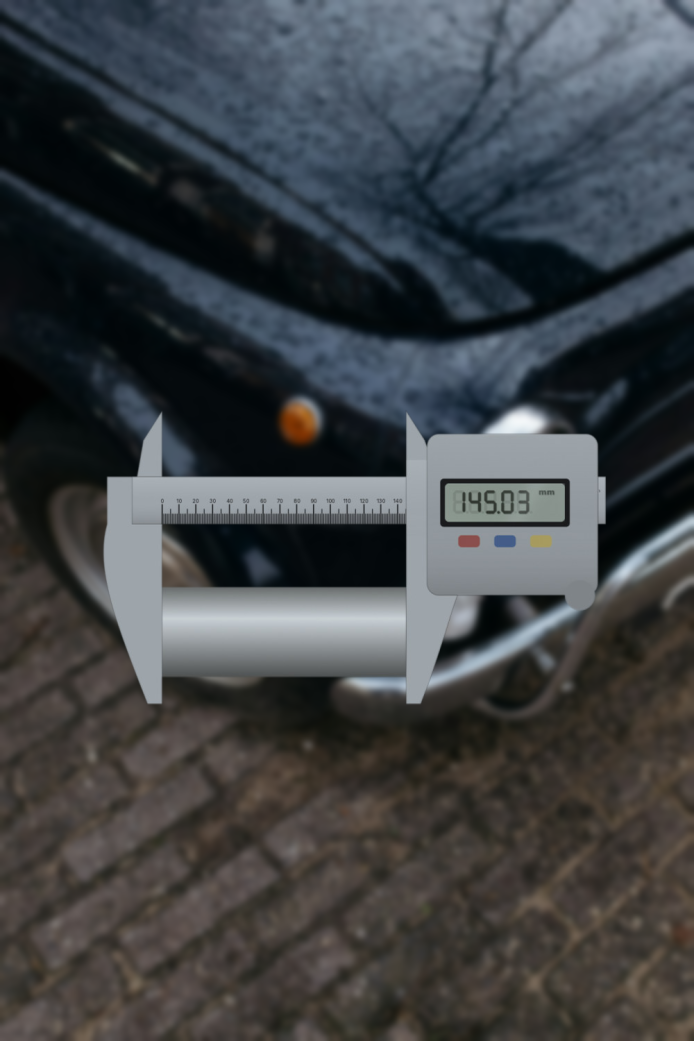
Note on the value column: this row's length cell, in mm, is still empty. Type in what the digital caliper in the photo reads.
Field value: 145.03 mm
